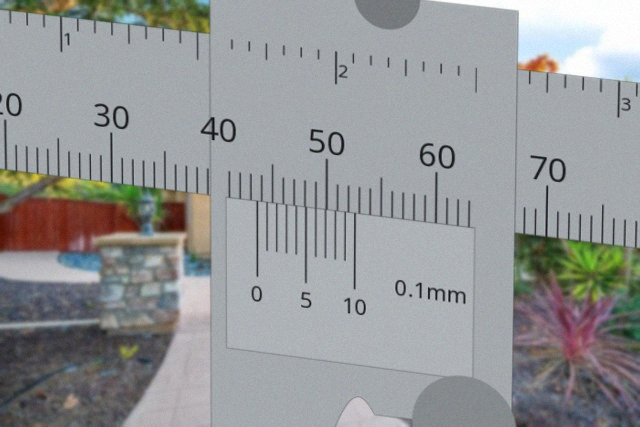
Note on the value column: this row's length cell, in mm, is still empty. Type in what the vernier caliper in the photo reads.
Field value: 43.6 mm
